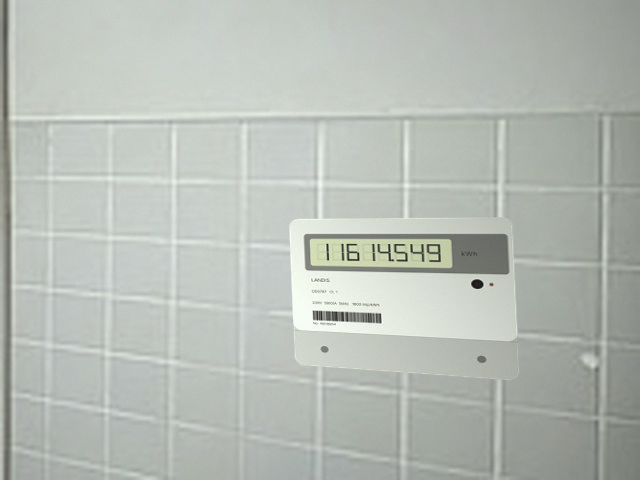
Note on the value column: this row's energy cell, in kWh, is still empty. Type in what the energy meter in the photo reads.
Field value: 11614.549 kWh
